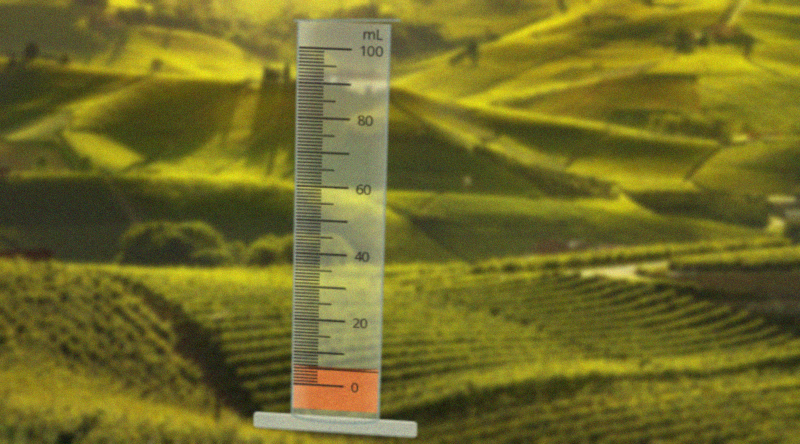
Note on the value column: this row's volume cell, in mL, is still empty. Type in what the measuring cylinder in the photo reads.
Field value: 5 mL
